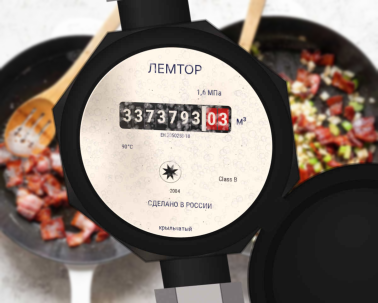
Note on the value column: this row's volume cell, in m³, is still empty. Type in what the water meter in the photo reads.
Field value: 3373793.03 m³
